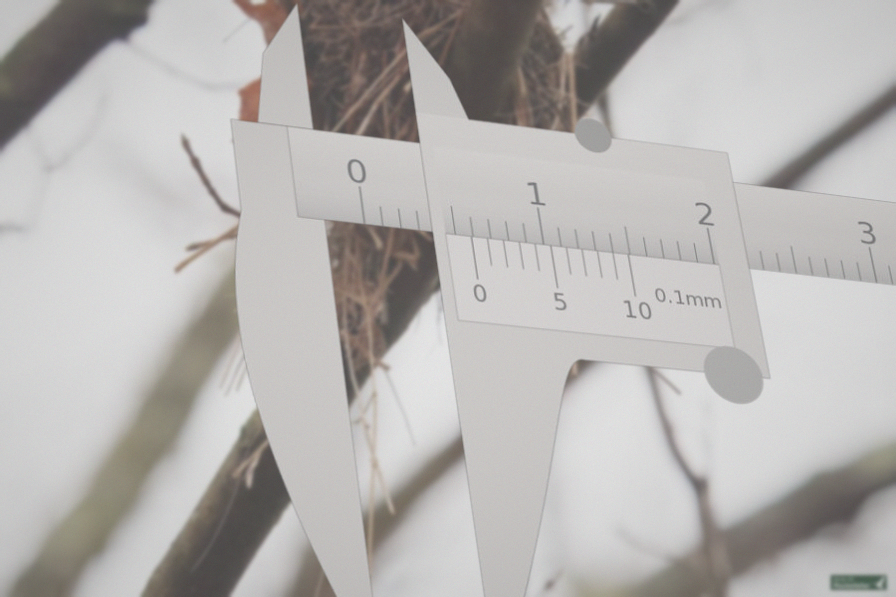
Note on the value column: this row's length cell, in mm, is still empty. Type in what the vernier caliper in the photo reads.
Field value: 5.9 mm
